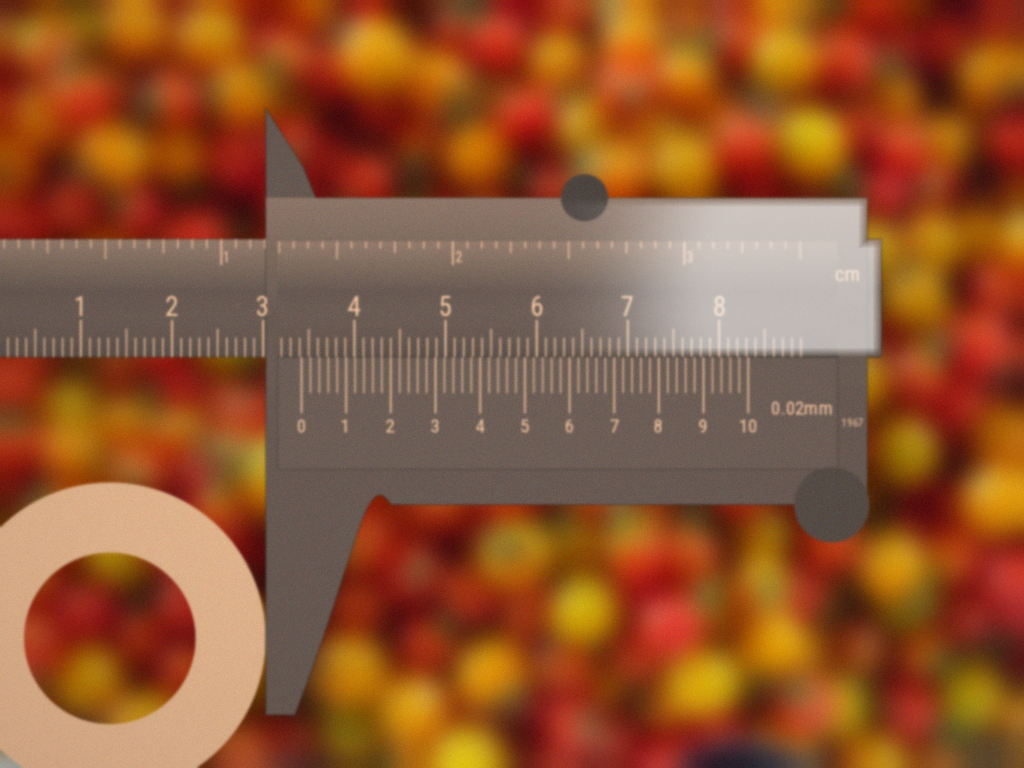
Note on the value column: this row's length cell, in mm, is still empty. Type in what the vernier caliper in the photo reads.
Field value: 34.2 mm
